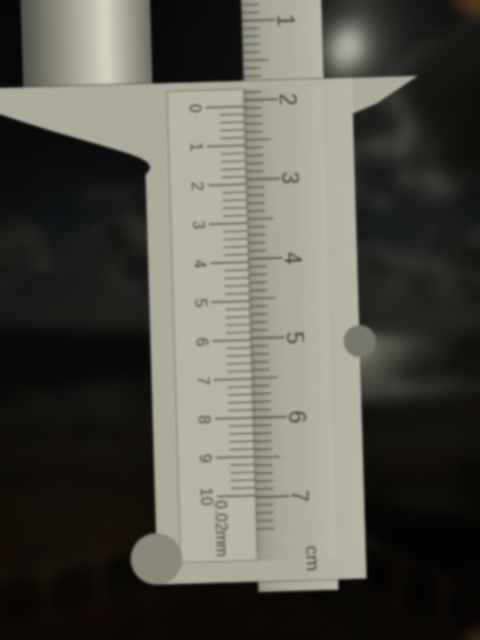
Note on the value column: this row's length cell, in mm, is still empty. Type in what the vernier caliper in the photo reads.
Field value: 20.8 mm
